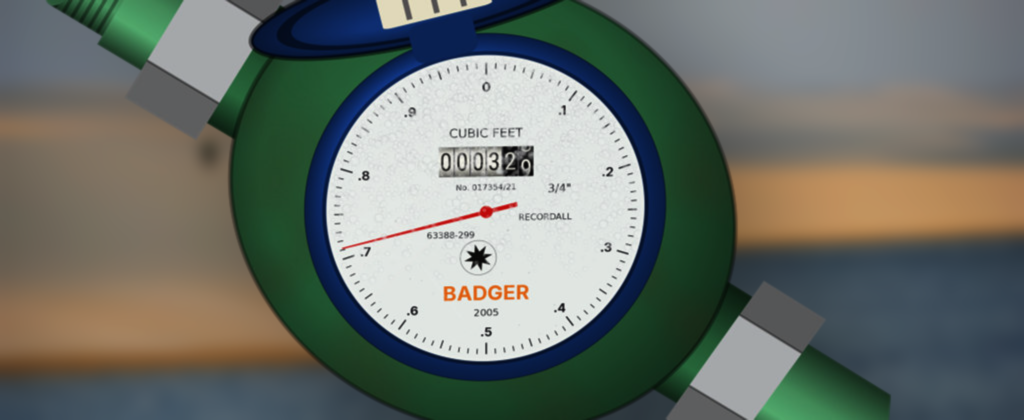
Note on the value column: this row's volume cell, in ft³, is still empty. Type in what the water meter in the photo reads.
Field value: 328.71 ft³
